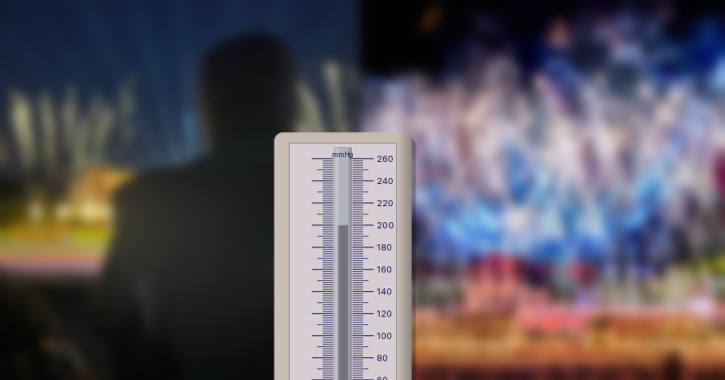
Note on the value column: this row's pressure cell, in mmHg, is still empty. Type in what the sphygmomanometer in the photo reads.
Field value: 200 mmHg
